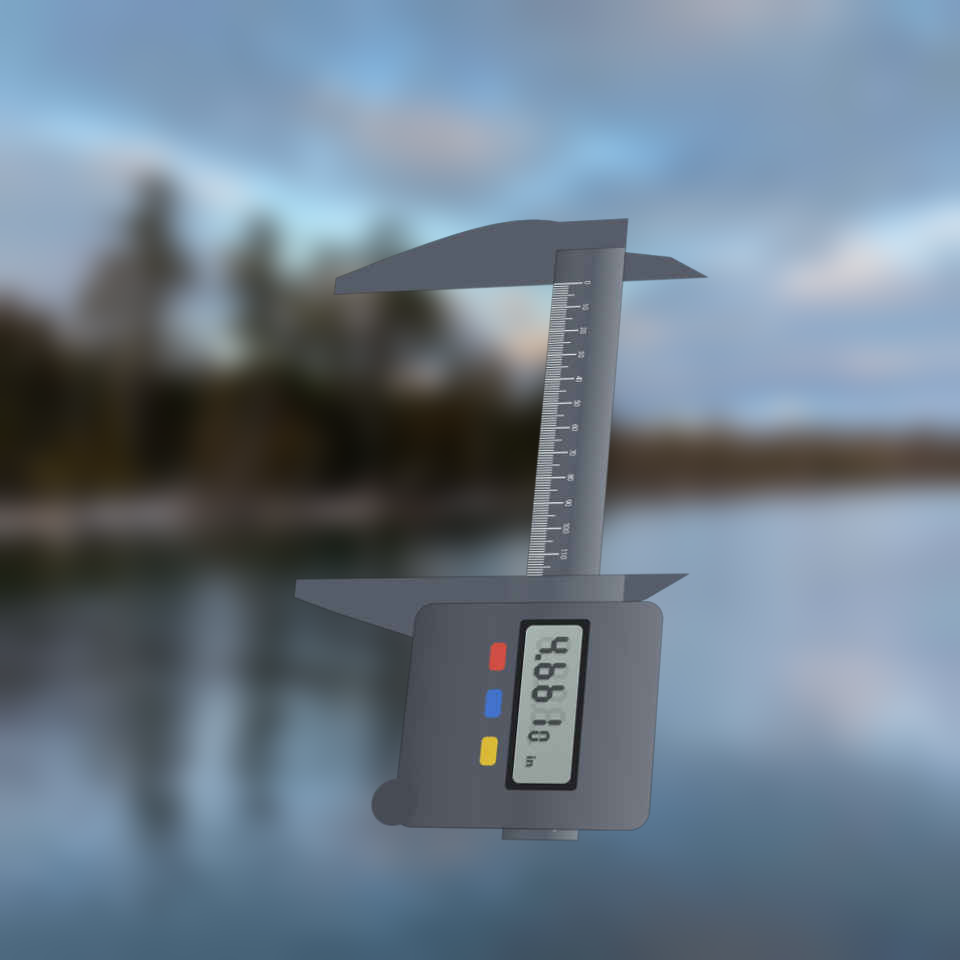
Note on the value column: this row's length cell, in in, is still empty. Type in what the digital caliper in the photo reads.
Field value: 4.6610 in
